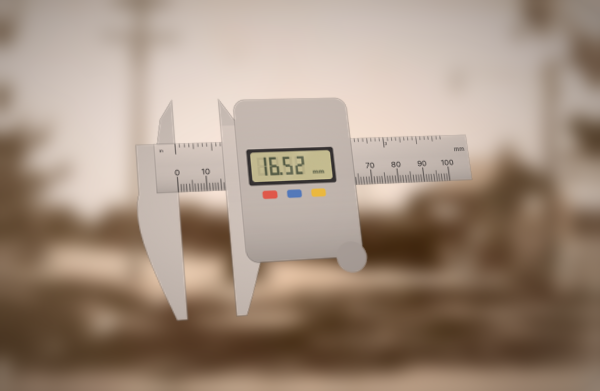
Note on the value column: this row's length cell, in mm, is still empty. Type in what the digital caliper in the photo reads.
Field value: 16.52 mm
